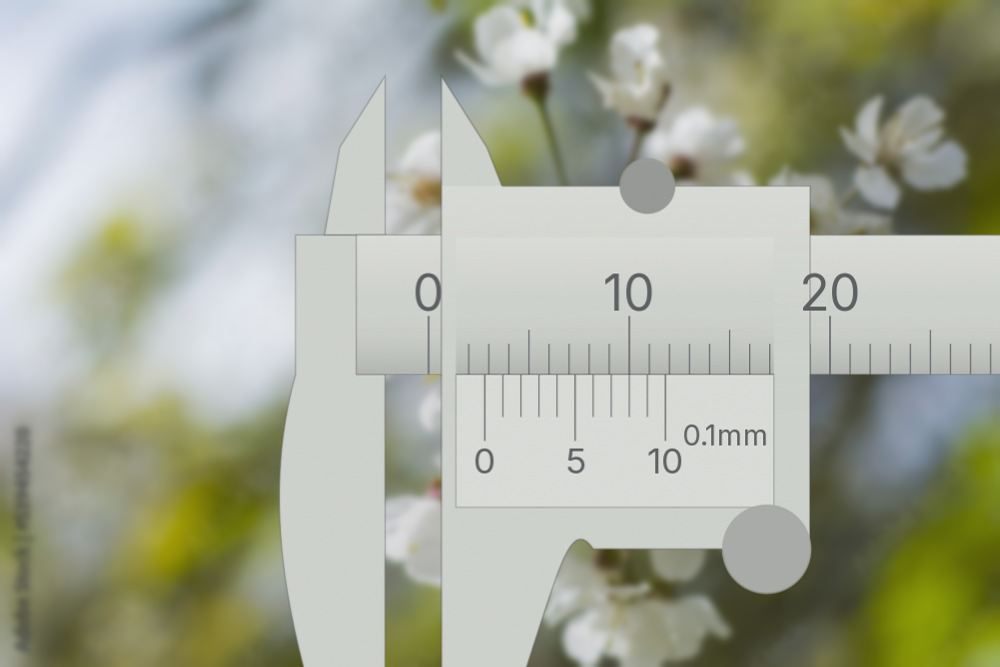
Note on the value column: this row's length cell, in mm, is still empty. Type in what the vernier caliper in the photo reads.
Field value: 2.8 mm
